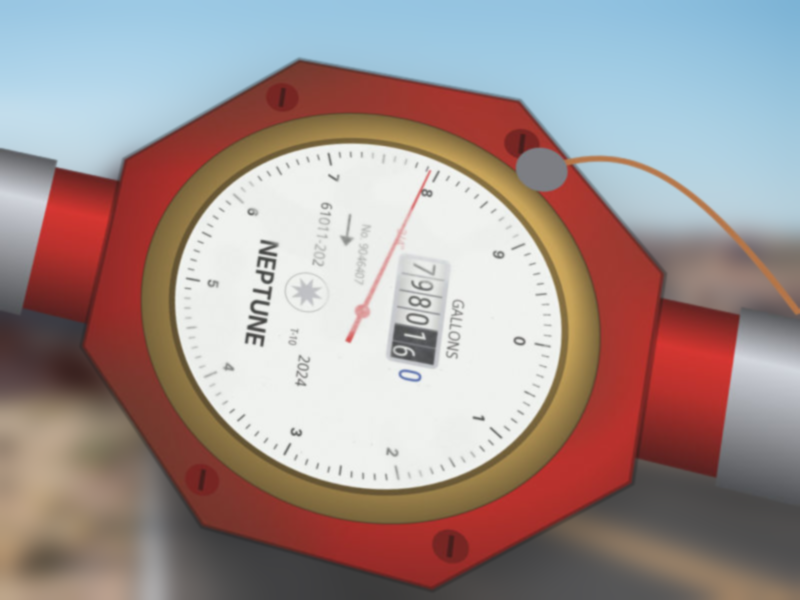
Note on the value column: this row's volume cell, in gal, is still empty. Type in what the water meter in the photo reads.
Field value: 7980157.9 gal
